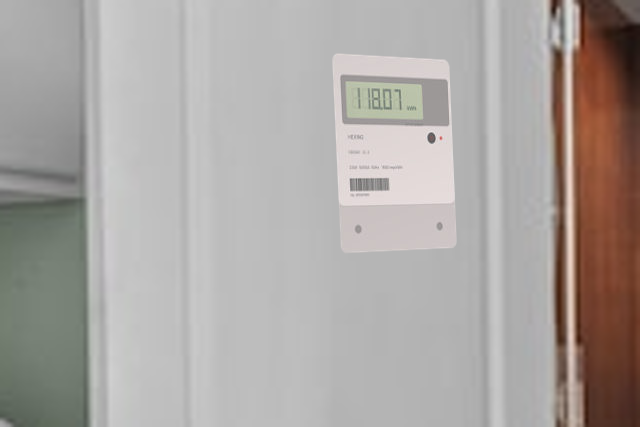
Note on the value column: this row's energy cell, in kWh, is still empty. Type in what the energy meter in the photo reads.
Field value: 118.07 kWh
